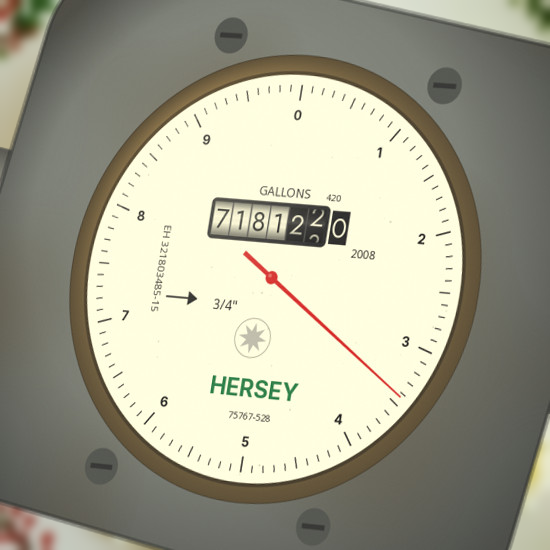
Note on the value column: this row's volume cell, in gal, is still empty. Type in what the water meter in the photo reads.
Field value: 7181223.4 gal
